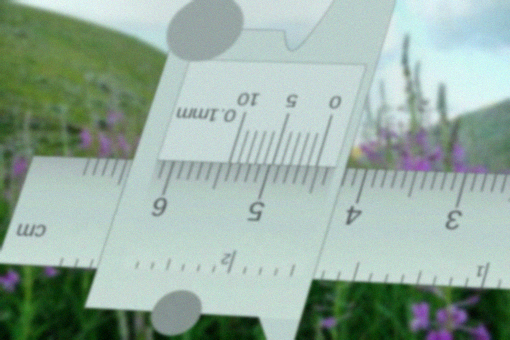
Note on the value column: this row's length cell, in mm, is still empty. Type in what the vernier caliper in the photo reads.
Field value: 45.2 mm
